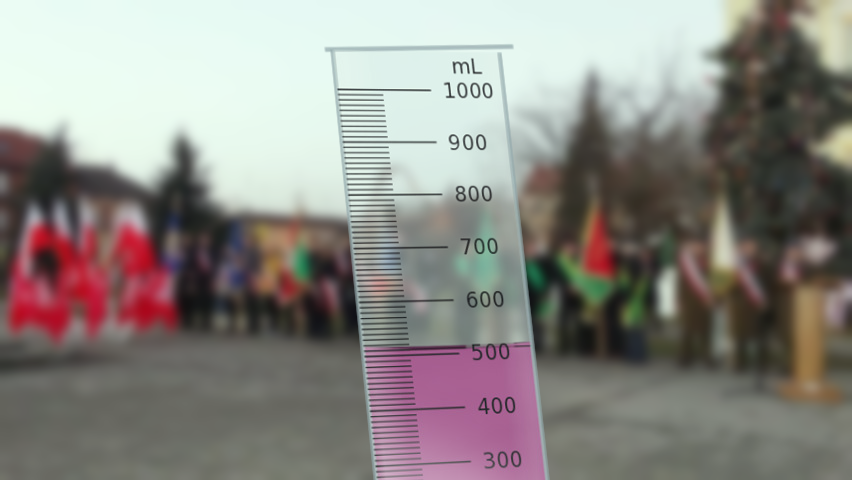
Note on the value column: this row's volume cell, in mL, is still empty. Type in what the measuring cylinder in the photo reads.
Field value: 510 mL
